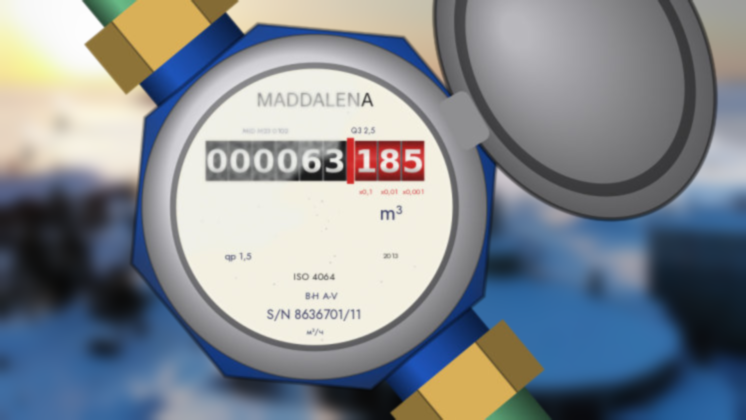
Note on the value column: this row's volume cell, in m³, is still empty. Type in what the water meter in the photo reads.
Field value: 63.185 m³
